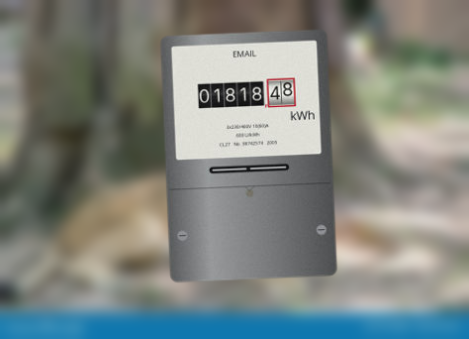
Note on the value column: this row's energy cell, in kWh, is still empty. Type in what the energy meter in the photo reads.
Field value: 1818.48 kWh
